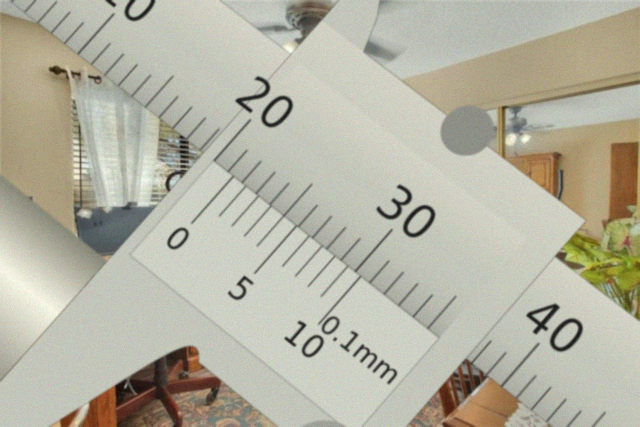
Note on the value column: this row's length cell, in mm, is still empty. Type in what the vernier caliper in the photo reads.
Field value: 21.4 mm
